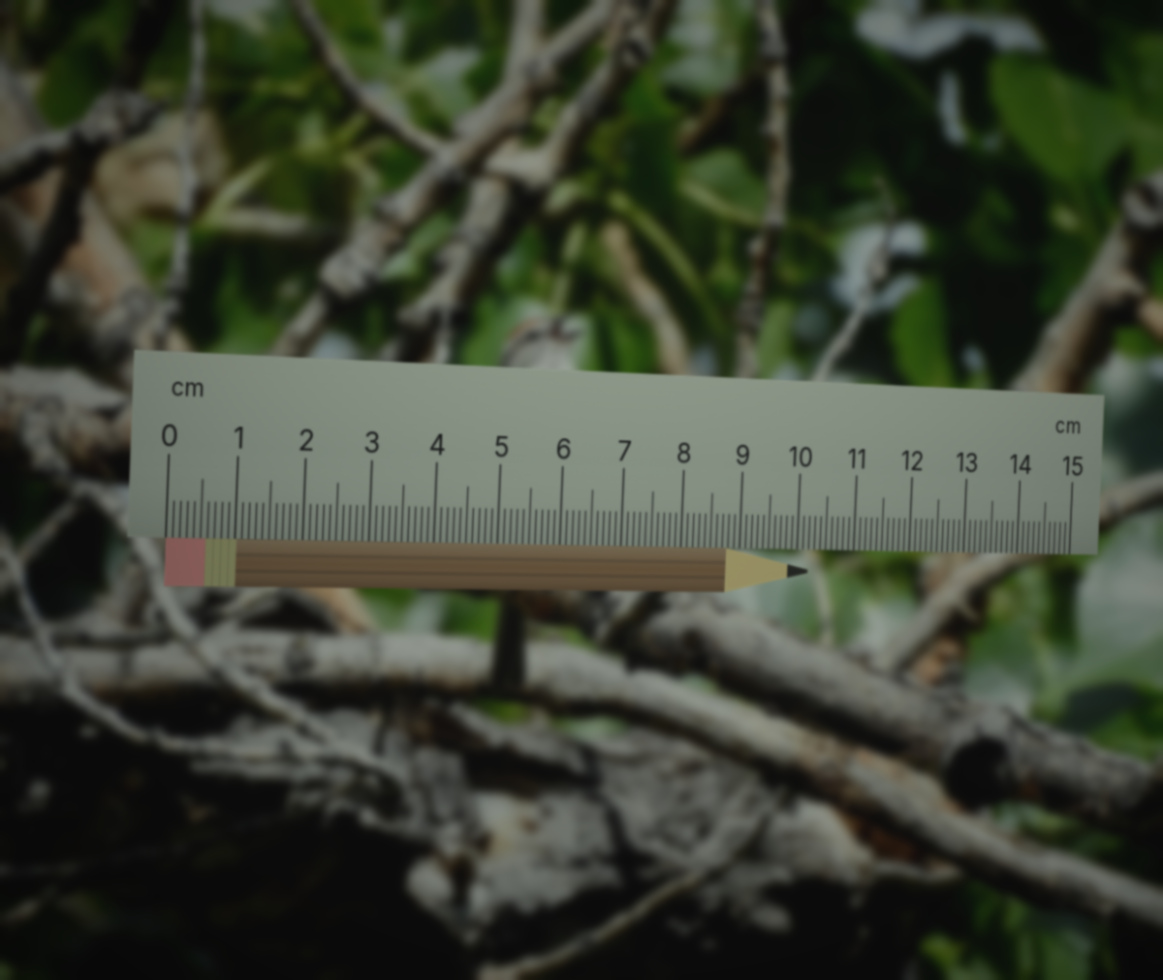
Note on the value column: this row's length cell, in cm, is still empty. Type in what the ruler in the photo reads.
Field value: 10.2 cm
